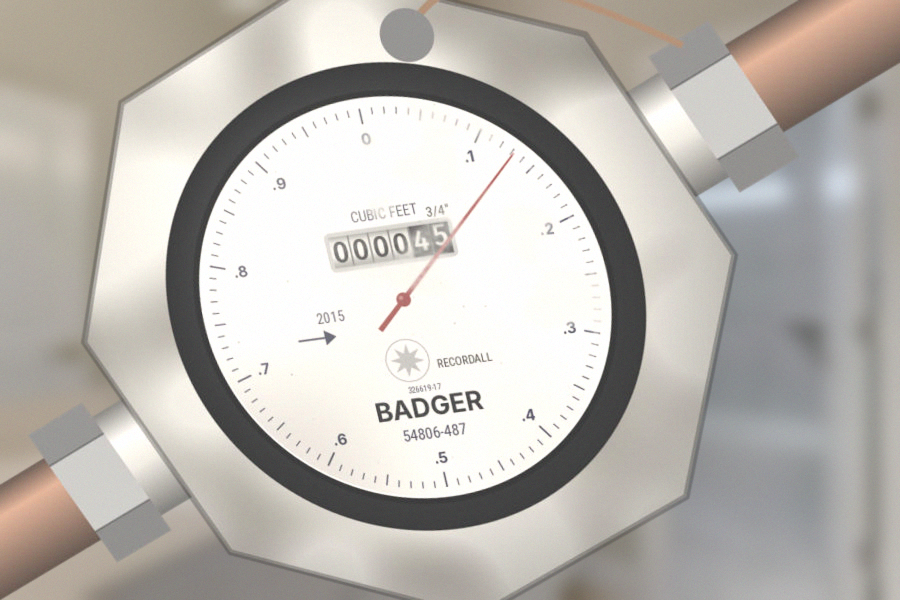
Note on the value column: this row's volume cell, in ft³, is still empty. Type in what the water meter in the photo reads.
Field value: 45.13 ft³
